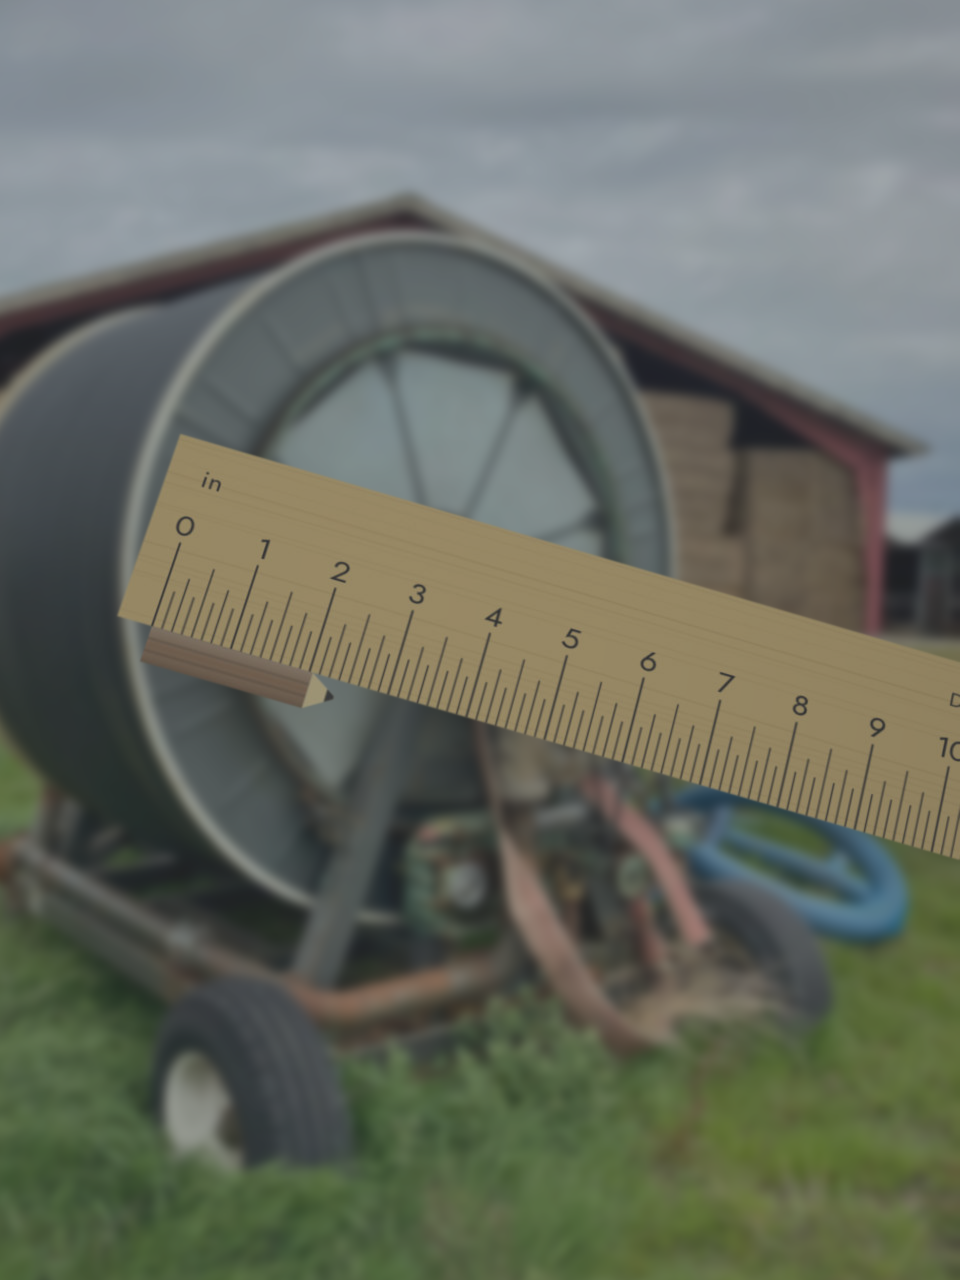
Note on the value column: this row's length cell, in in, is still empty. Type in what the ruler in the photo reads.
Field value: 2.375 in
